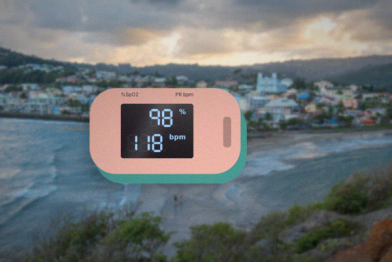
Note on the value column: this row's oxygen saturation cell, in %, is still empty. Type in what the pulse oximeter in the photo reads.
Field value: 98 %
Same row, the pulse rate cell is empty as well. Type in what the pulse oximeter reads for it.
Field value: 118 bpm
